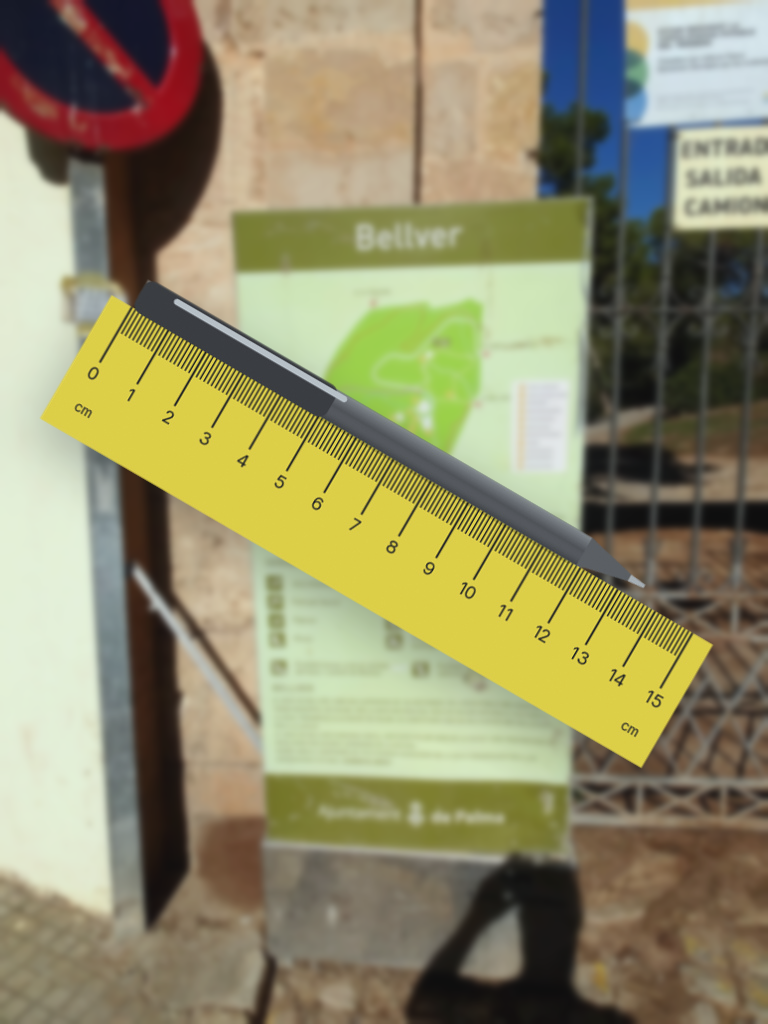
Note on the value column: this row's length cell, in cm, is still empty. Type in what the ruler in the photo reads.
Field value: 13.5 cm
